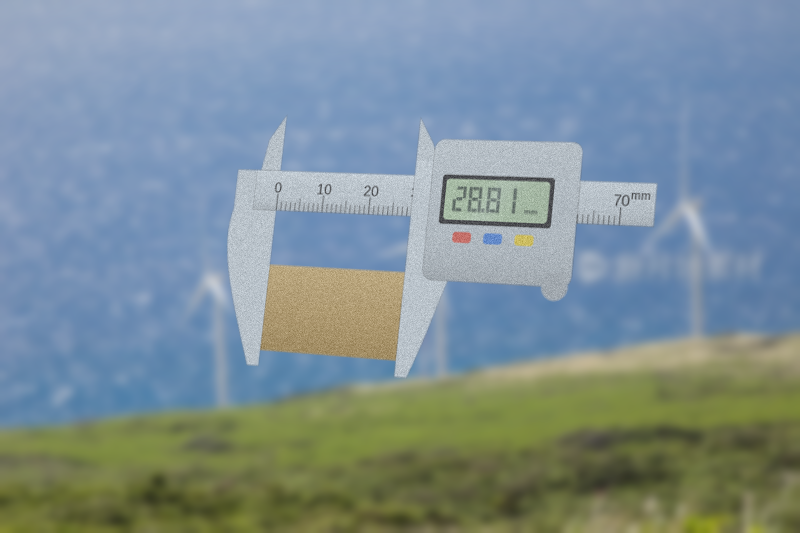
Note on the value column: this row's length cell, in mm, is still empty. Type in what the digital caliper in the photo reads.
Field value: 28.81 mm
